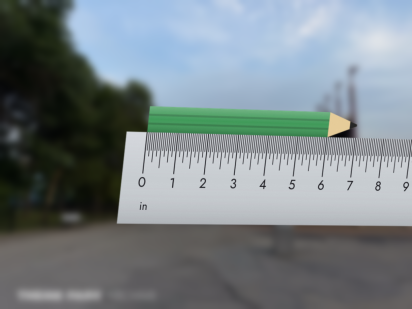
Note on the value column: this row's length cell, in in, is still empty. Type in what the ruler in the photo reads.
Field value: 7 in
